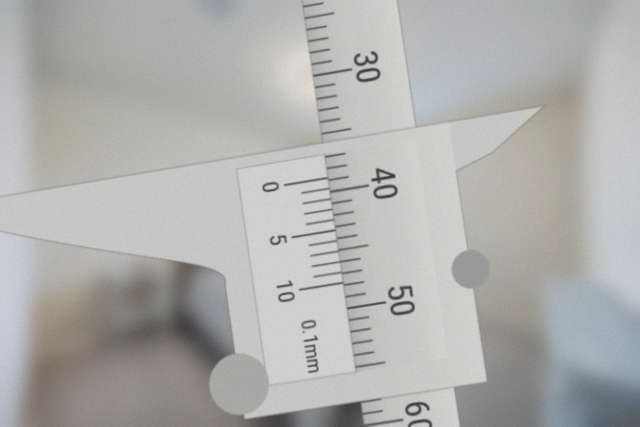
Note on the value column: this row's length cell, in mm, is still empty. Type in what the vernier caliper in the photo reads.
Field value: 38.8 mm
